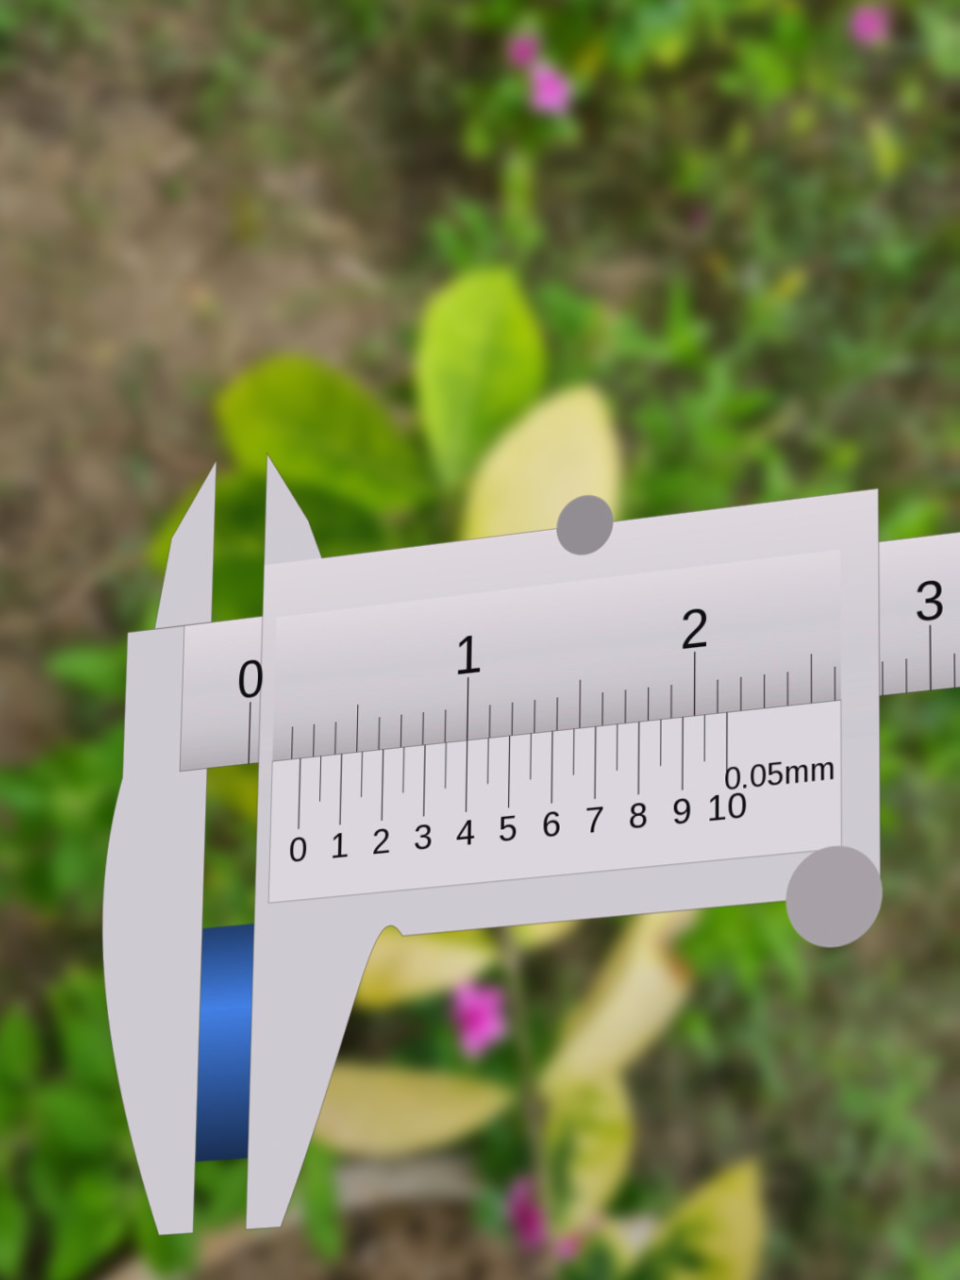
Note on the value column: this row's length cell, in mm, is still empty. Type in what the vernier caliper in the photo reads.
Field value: 2.4 mm
